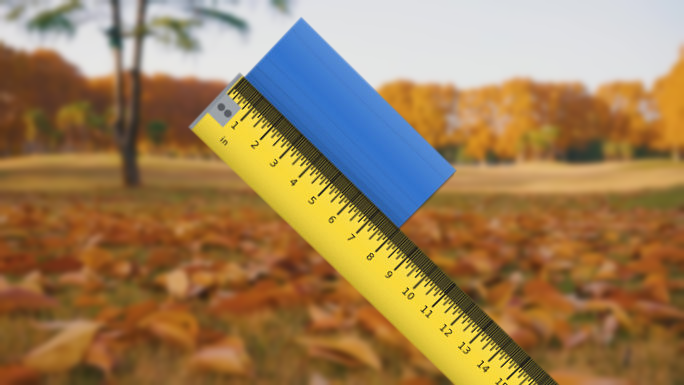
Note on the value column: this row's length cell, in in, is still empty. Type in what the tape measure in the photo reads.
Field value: 8 in
